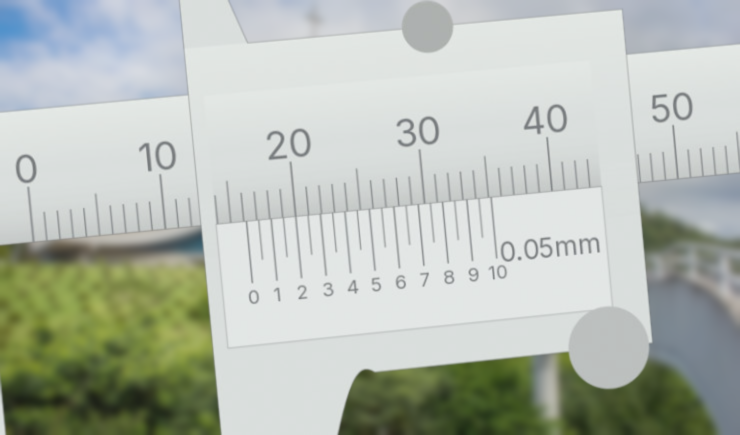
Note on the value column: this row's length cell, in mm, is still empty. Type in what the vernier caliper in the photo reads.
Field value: 16.2 mm
